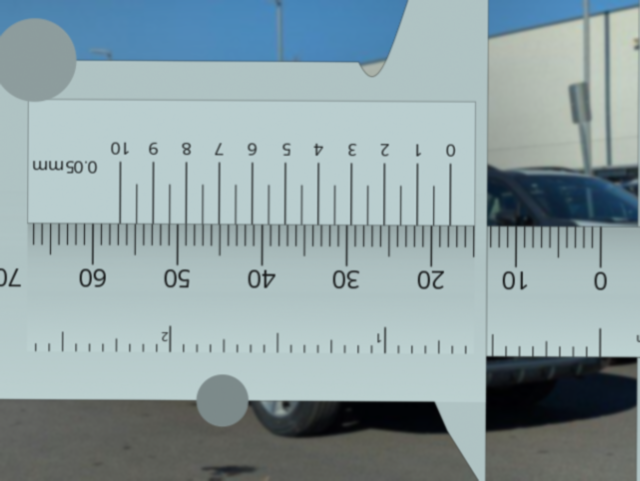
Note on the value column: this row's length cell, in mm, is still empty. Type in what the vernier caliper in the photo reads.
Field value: 17.8 mm
